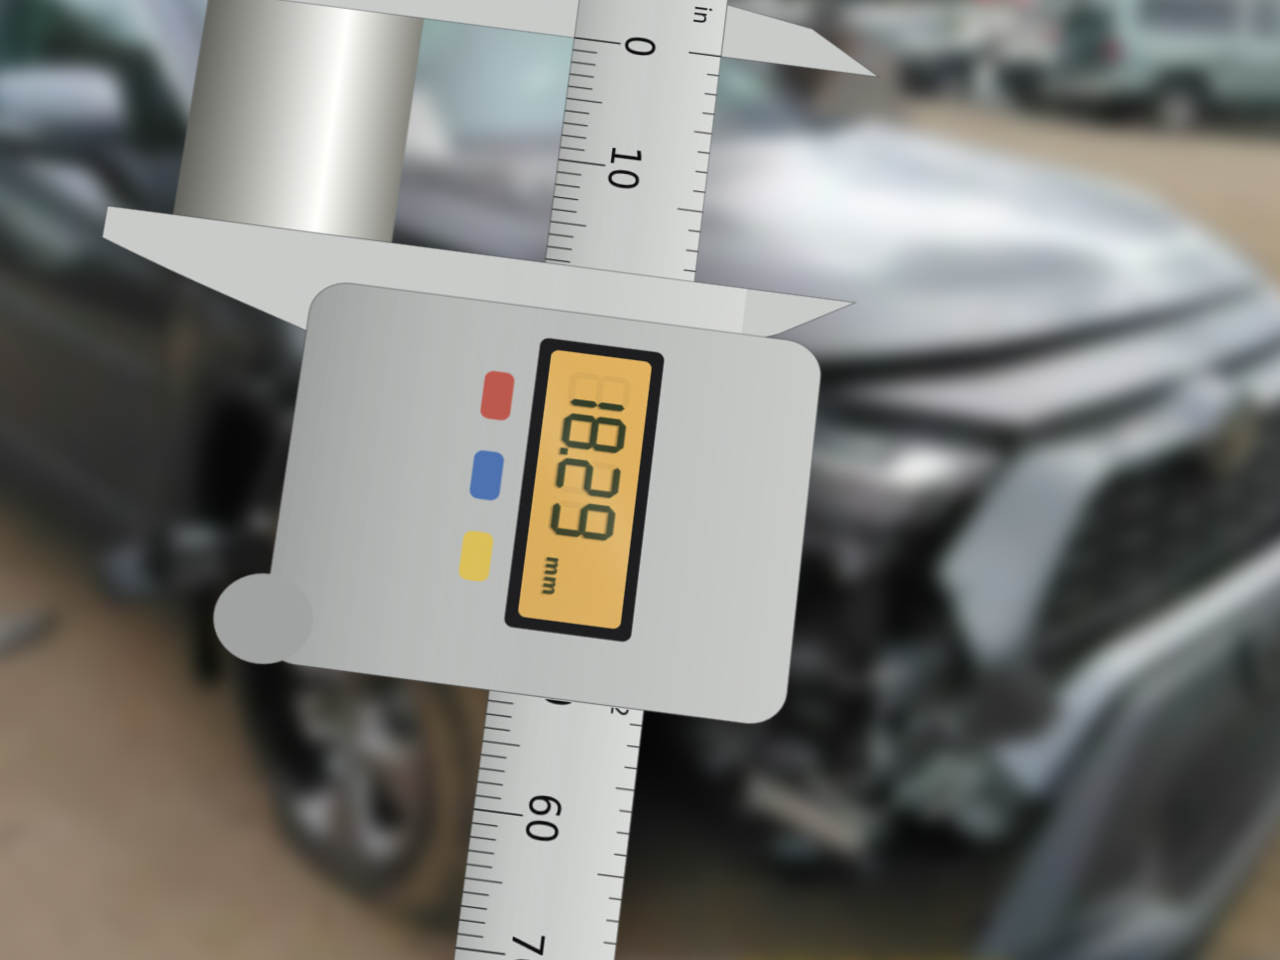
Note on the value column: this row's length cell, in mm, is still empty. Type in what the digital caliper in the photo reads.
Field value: 18.29 mm
